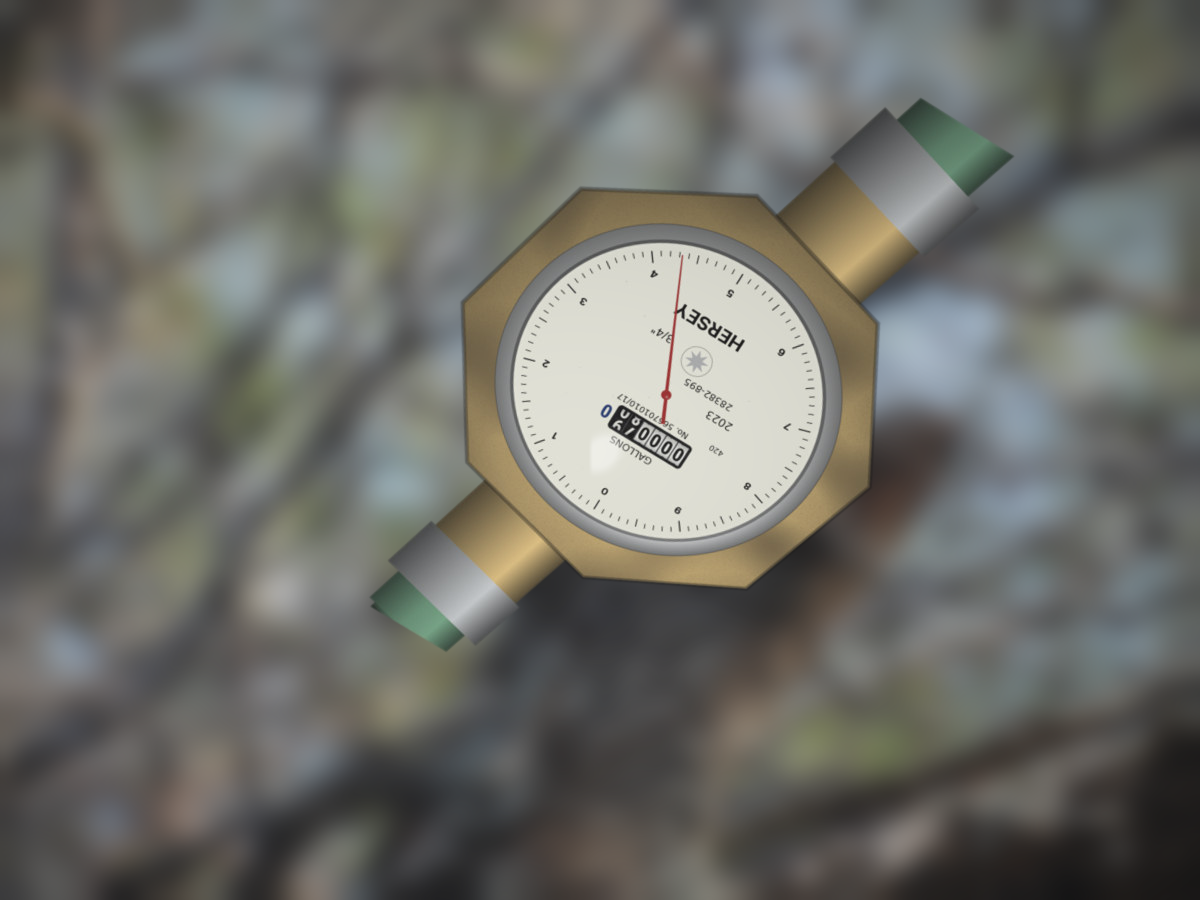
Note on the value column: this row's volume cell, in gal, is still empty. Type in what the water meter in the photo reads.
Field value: 794.3 gal
